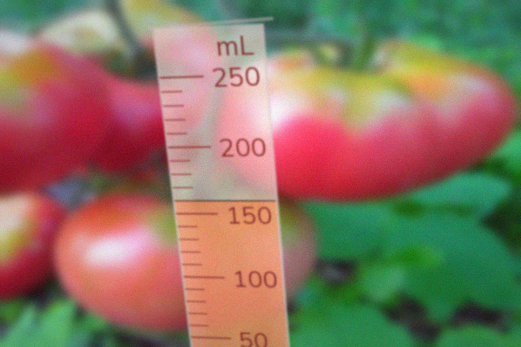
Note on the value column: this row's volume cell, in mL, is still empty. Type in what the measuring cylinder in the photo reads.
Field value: 160 mL
